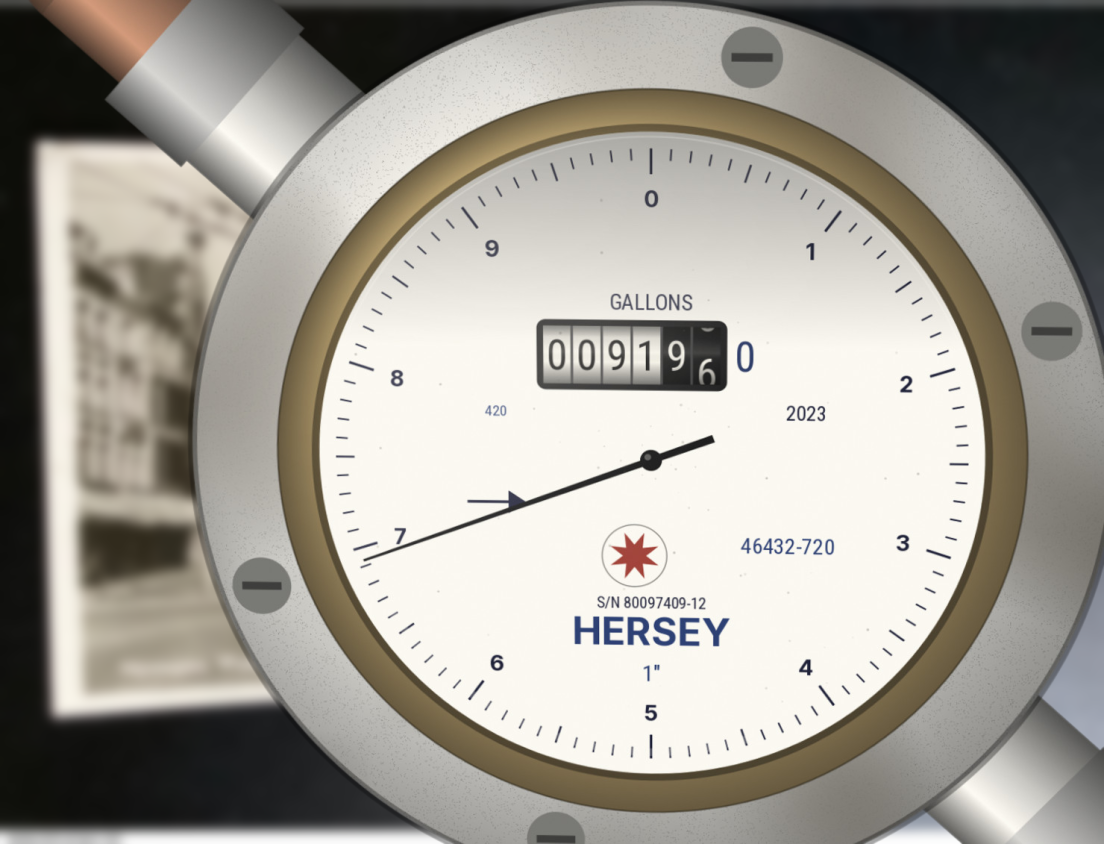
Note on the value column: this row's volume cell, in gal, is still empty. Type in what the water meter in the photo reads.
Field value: 91956.9 gal
